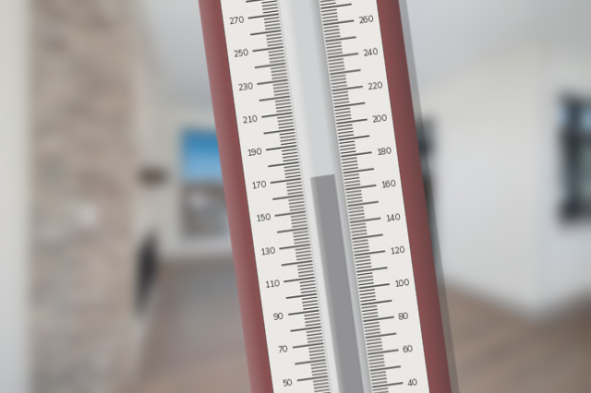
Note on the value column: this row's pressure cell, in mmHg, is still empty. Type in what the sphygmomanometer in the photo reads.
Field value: 170 mmHg
